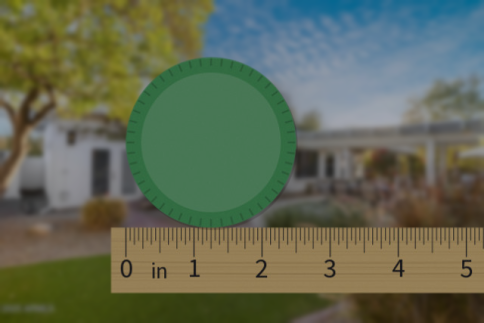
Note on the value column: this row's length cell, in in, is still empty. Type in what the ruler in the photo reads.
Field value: 2.5 in
